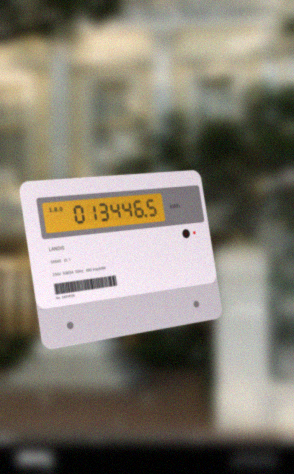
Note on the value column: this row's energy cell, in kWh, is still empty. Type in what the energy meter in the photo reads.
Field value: 13446.5 kWh
